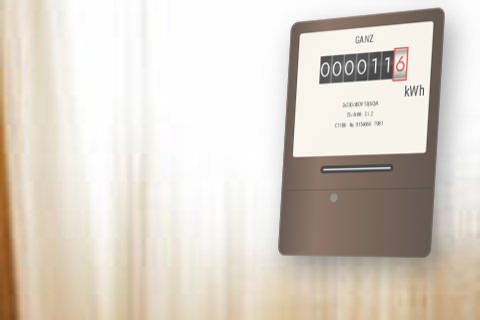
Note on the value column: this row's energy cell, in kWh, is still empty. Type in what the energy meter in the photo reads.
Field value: 11.6 kWh
